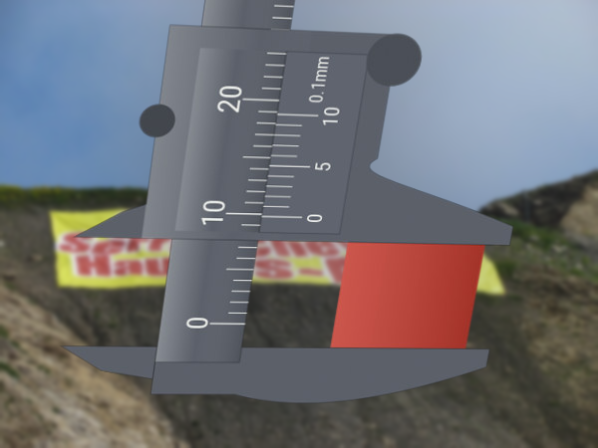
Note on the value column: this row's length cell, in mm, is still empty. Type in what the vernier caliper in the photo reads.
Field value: 9.8 mm
